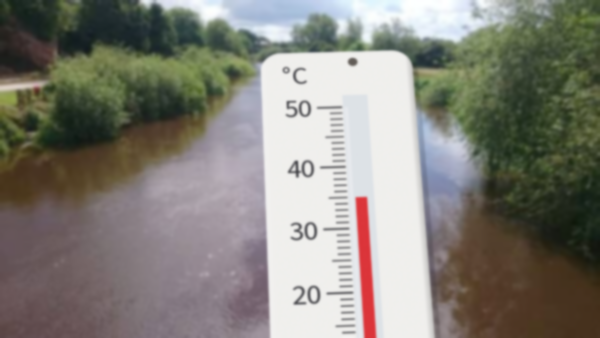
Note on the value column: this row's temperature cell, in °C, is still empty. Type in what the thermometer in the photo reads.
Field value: 35 °C
